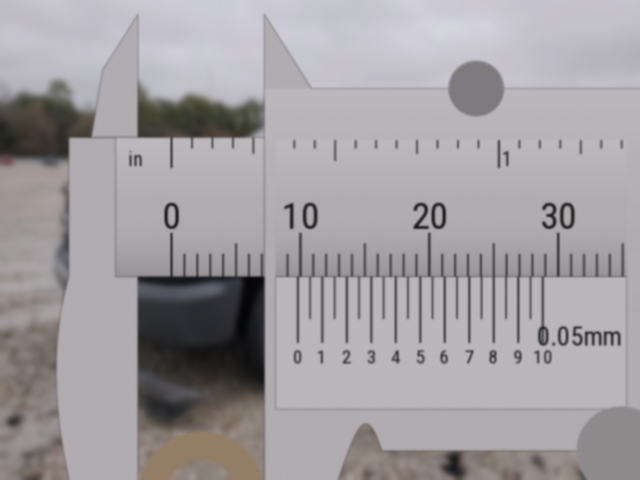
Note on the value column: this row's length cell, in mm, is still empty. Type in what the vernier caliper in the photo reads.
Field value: 9.8 mm
